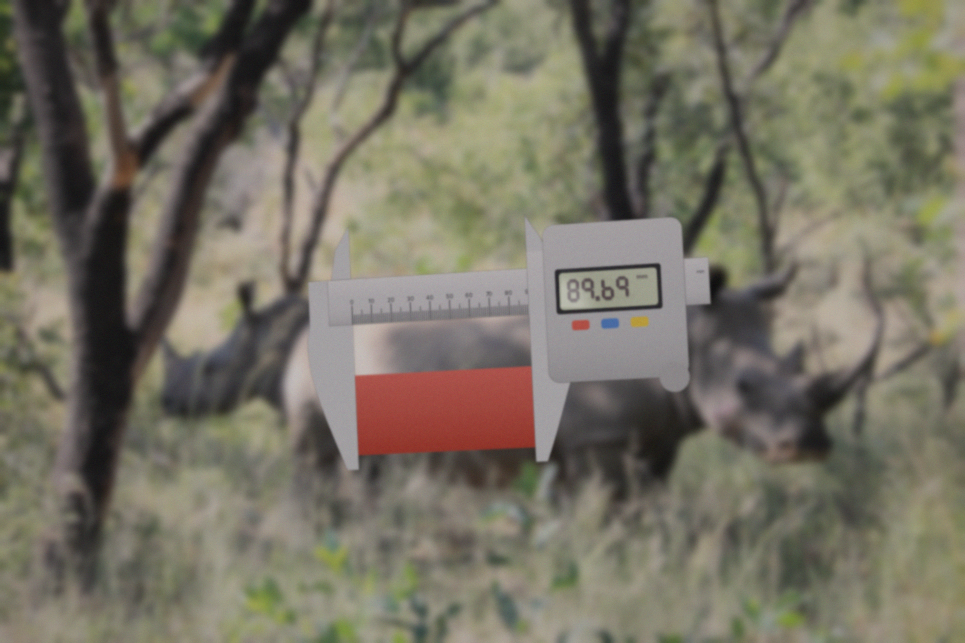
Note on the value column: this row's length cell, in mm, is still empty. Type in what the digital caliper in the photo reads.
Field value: 89.69 mm
